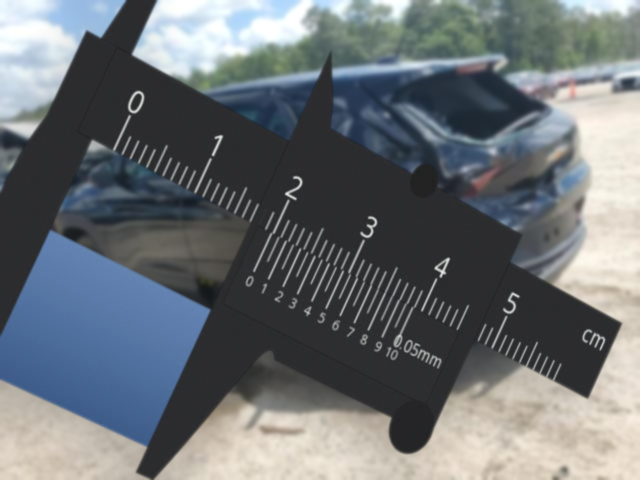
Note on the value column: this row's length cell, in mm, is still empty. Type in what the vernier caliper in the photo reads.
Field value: 19.8 mm
